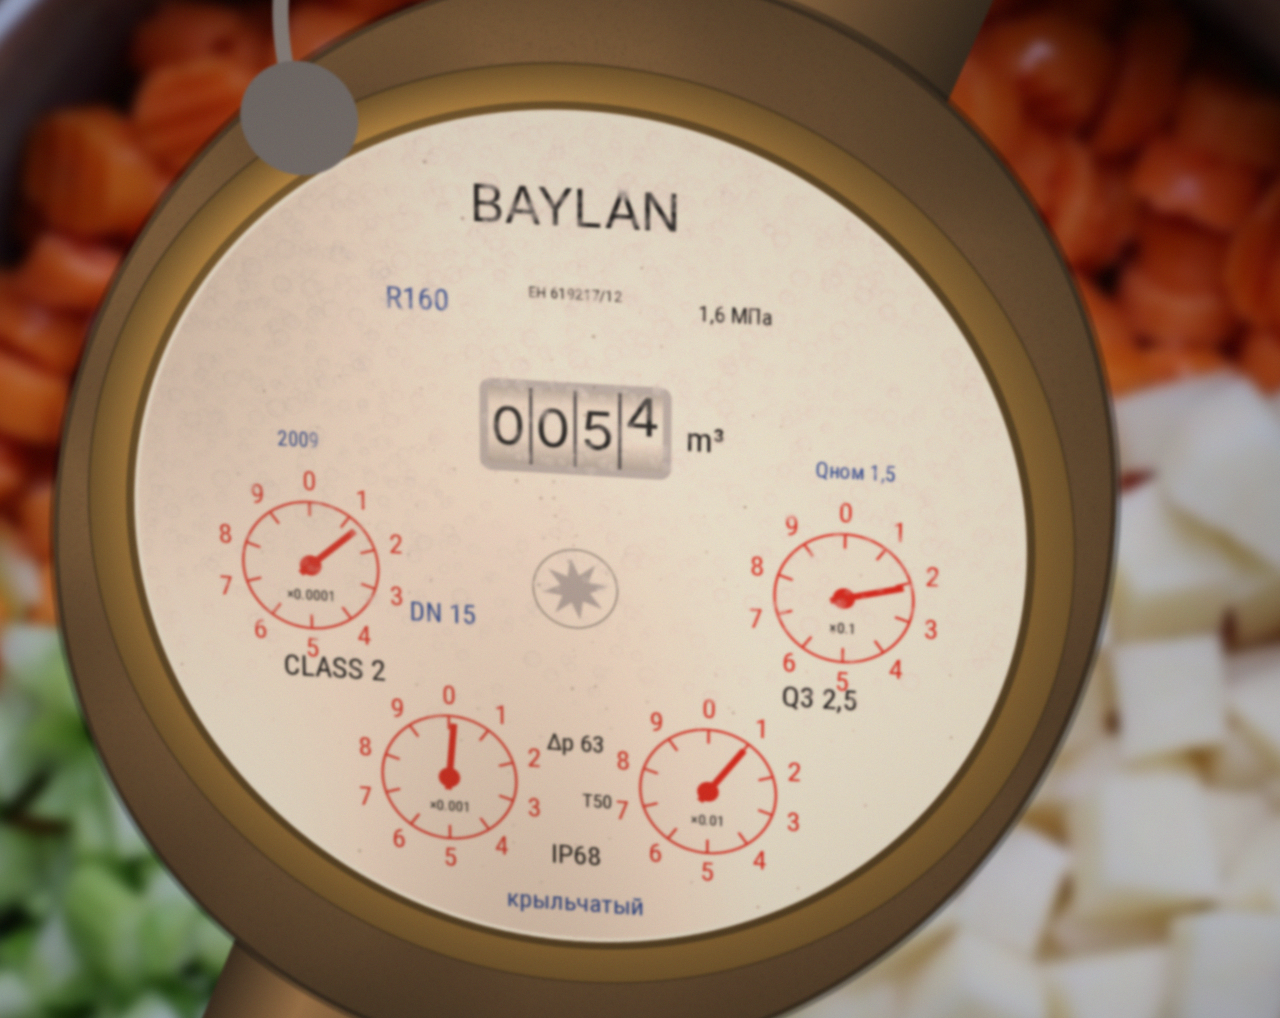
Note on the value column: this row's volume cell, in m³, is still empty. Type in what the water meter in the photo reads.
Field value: 54.2101 m³
